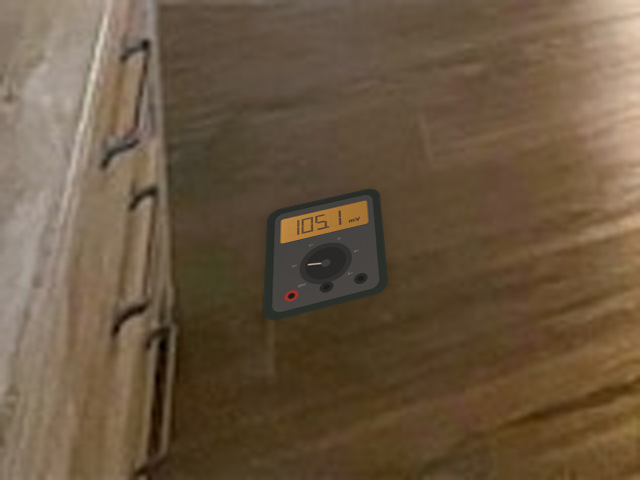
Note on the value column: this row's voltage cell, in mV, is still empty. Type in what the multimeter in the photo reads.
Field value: 105.1 mV
